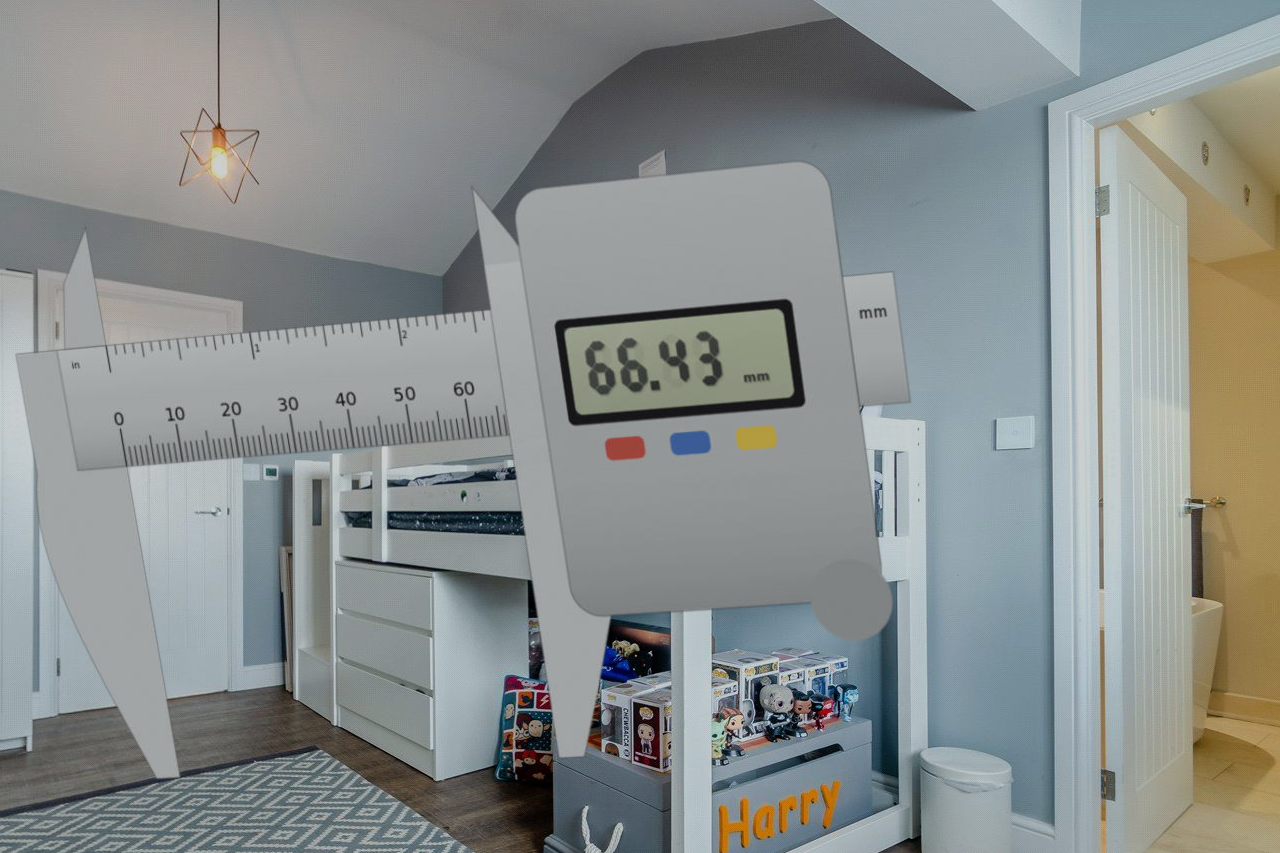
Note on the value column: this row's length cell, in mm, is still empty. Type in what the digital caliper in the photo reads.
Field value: 66.43 mm
